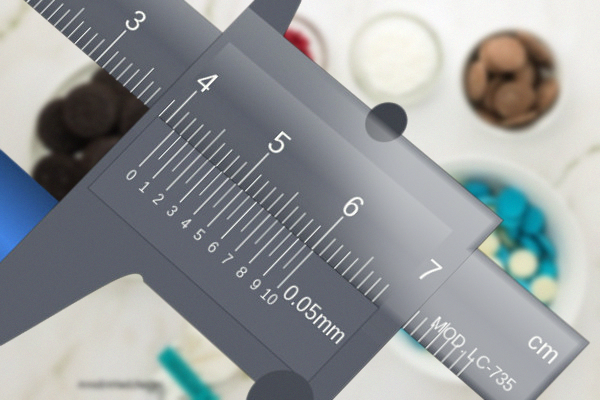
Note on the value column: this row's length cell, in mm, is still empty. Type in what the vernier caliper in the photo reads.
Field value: 41.2 mm
